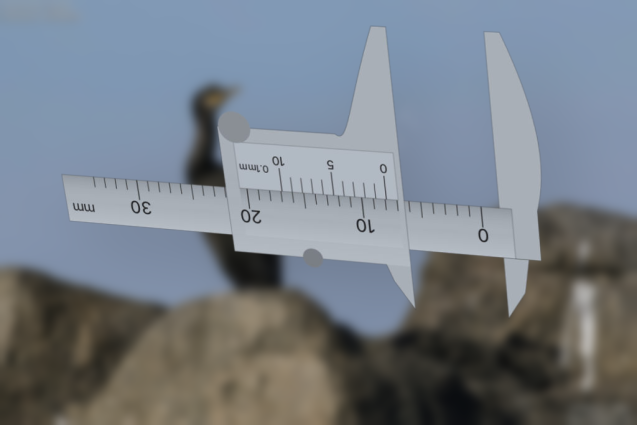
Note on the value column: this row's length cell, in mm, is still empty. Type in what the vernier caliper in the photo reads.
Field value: 7.9 mm
